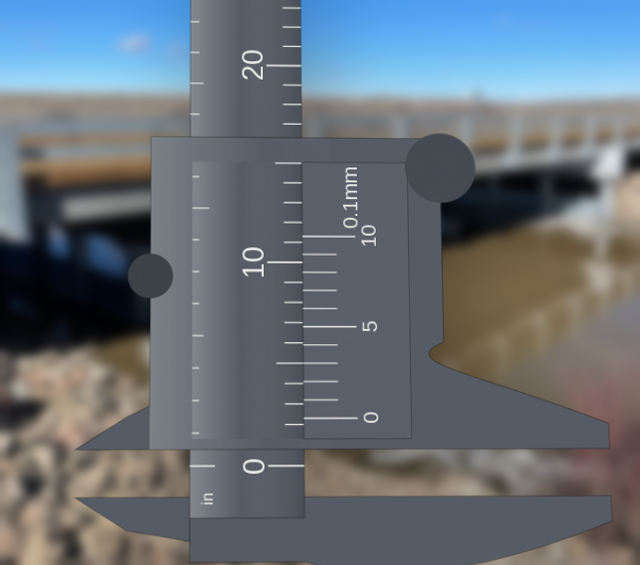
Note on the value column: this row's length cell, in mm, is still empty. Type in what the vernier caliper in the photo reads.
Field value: 2.3 mm
